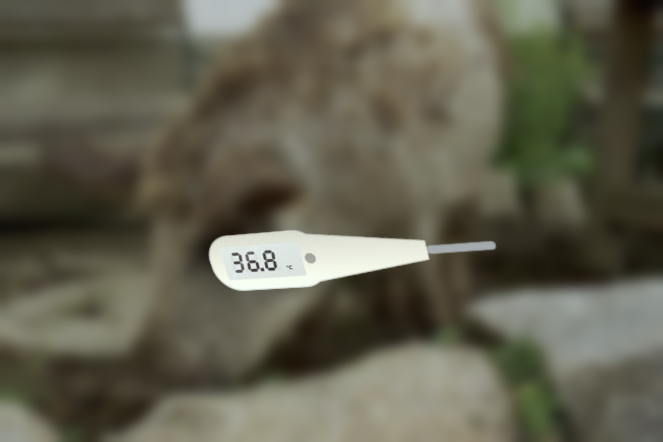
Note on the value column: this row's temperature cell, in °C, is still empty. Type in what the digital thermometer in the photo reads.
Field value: 36.8 °C
